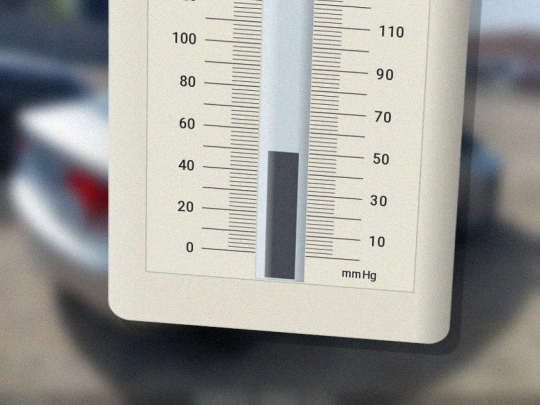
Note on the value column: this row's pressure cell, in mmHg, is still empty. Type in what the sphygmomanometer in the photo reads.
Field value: 50 mmHg
